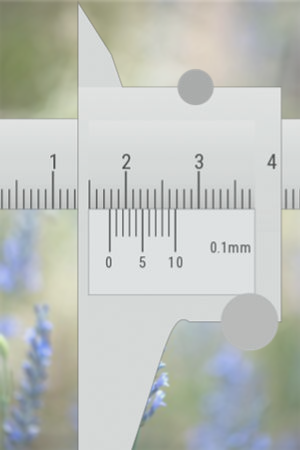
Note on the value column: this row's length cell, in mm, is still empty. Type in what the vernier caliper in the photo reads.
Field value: 17.8 mm
